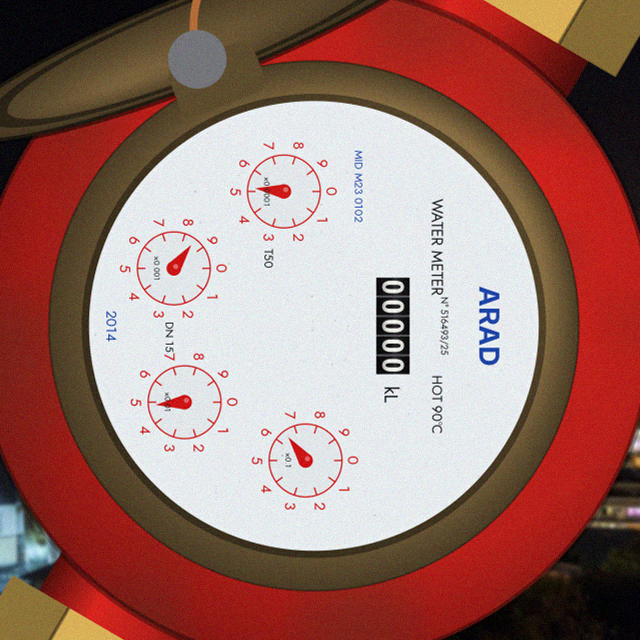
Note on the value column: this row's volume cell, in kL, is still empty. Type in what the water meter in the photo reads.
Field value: 0.6485 kL
